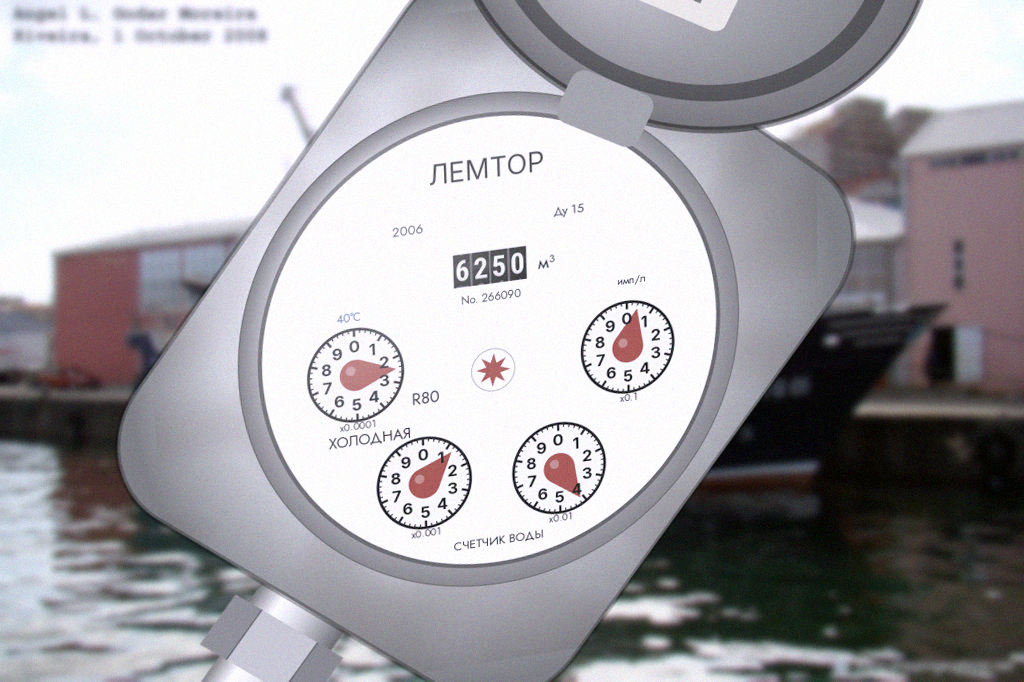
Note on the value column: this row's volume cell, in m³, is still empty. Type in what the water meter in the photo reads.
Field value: 6250.0412 m³
